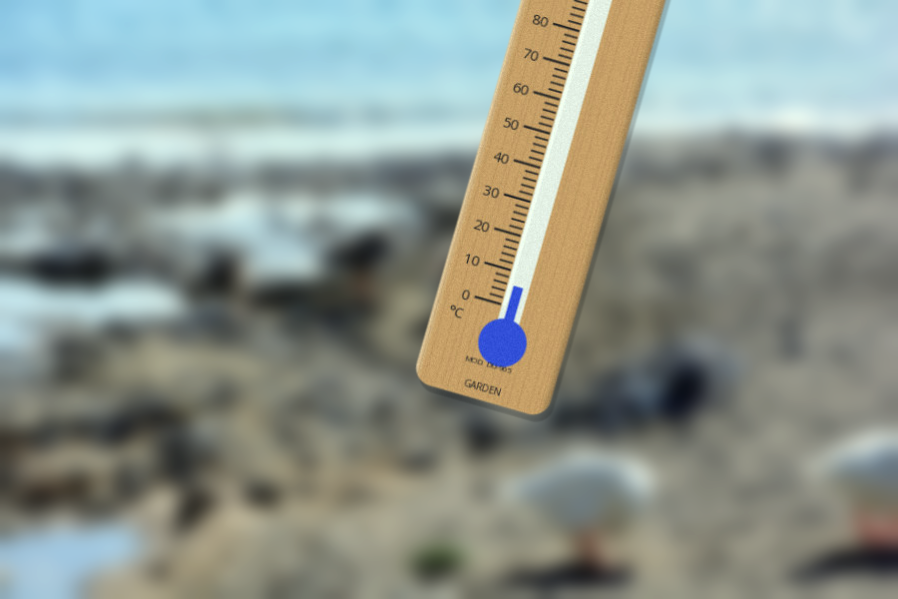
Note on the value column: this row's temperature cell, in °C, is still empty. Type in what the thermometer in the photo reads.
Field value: 6 °C
